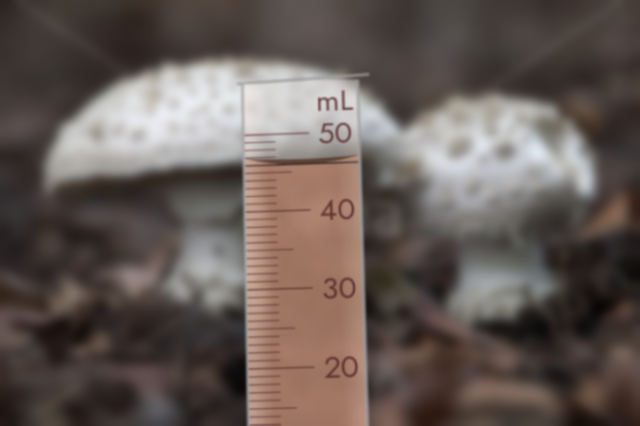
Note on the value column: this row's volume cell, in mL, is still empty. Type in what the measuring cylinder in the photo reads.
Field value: 46 mL
